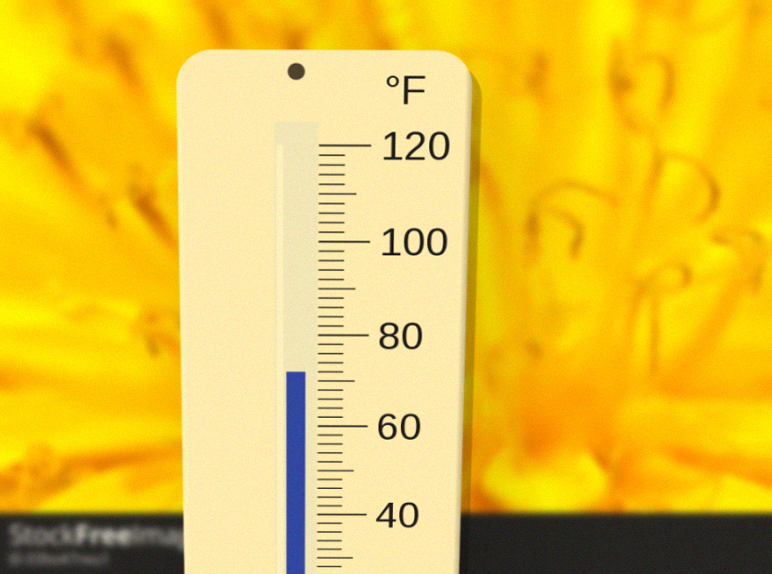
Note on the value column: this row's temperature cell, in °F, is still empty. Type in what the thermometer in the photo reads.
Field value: 72 °F
